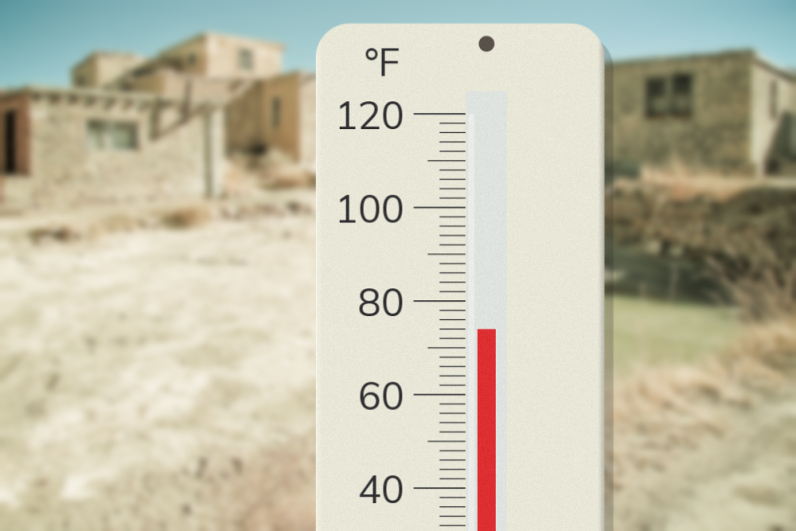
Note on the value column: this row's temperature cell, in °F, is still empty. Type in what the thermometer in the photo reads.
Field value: 74 °F
